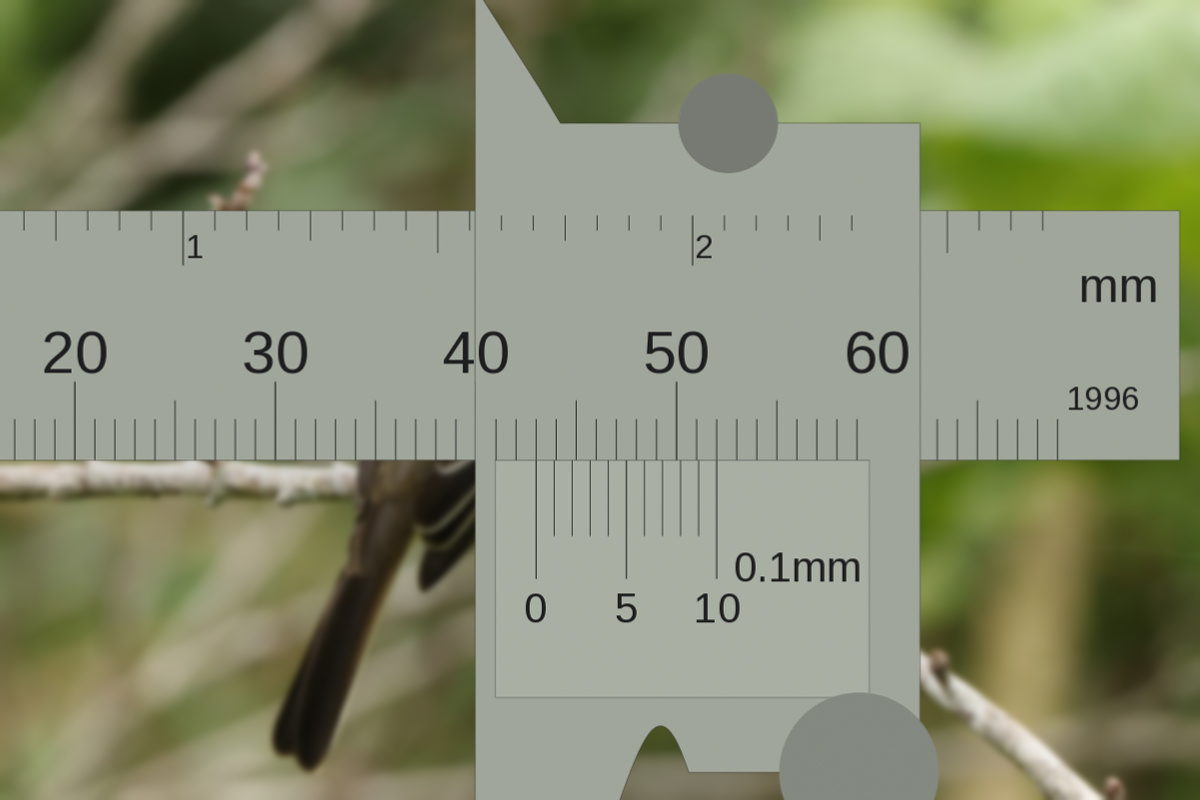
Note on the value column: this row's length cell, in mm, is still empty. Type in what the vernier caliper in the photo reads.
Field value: 43.0 mm
